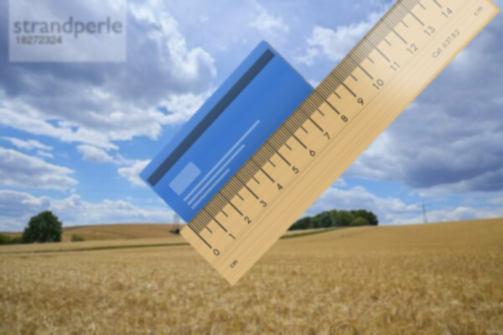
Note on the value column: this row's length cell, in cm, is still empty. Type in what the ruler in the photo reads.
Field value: 8 cm
